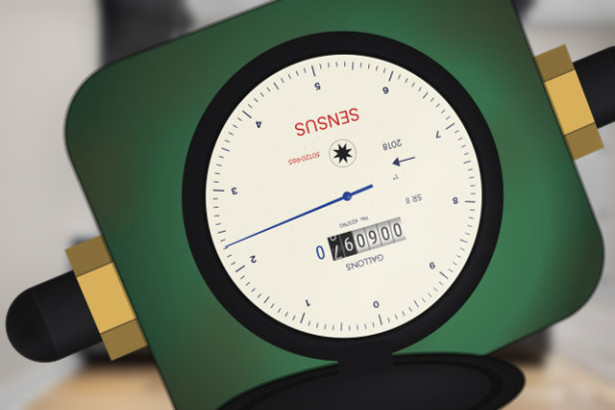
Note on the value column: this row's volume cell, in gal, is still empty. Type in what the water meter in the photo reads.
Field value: 60972.3 gal
